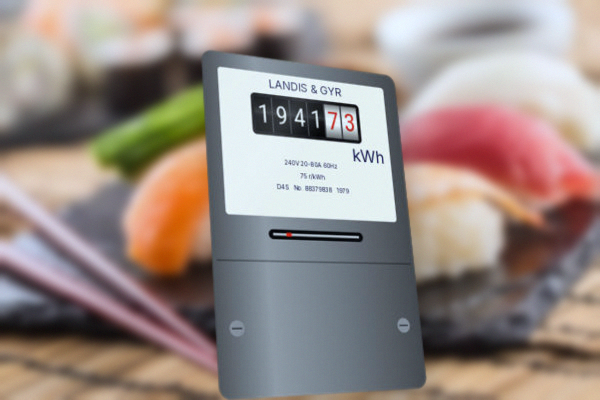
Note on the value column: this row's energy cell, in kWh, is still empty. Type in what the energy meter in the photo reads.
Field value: 1941.73 kWh
